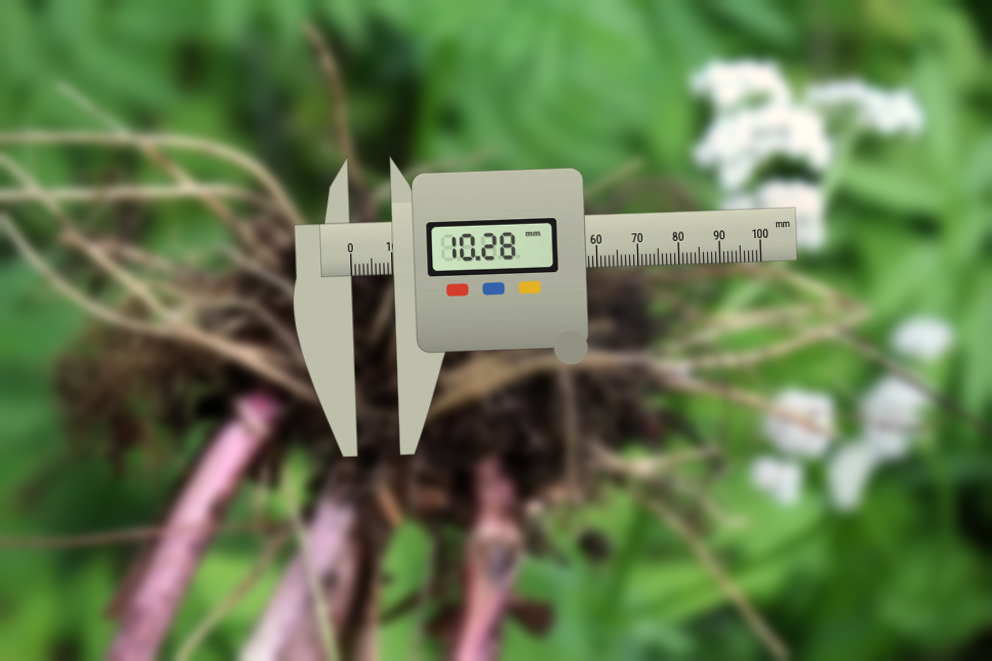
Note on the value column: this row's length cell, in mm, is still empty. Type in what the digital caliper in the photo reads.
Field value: 10.28 mm
